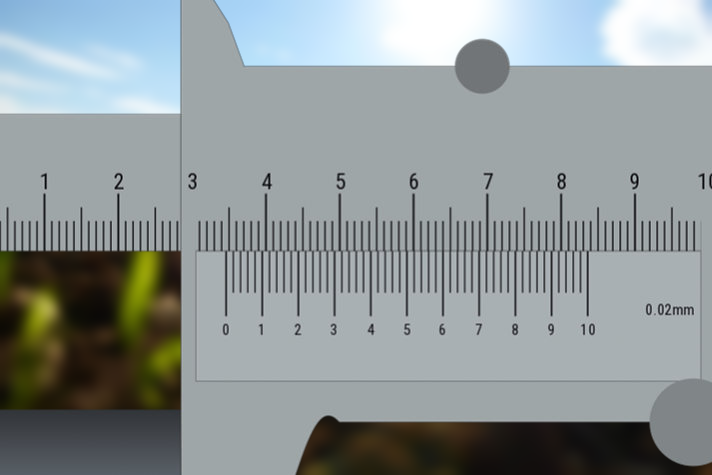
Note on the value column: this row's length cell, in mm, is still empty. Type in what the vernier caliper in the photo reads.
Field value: 34.6 mm
